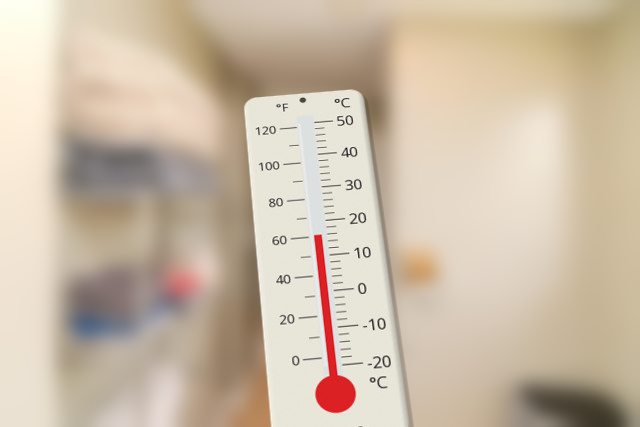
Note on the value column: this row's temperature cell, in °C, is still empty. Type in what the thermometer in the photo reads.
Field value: 16 °C
